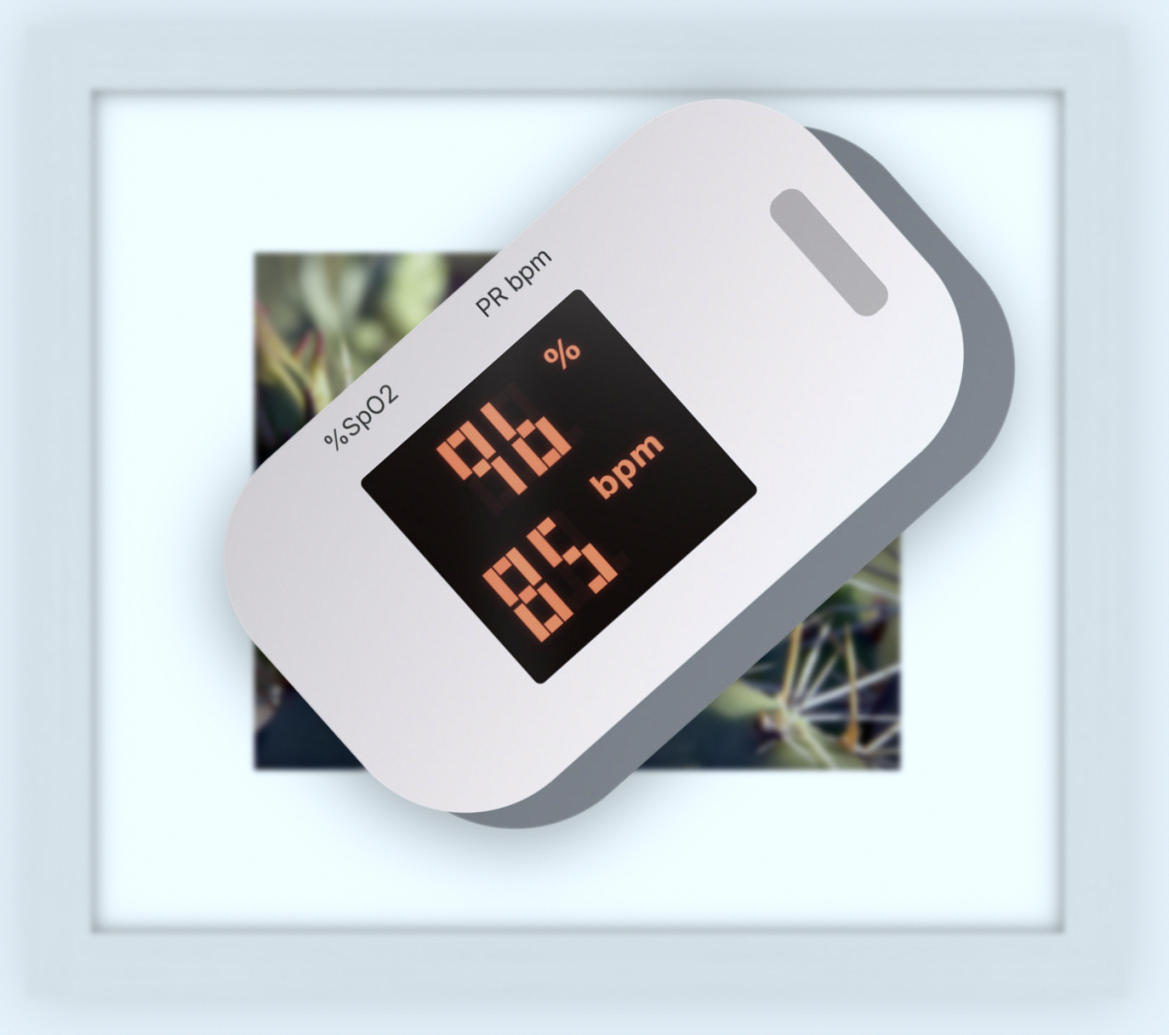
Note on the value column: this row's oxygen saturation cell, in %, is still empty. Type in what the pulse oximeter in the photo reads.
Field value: 96 %
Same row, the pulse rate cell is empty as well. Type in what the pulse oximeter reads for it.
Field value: 85 bpm
